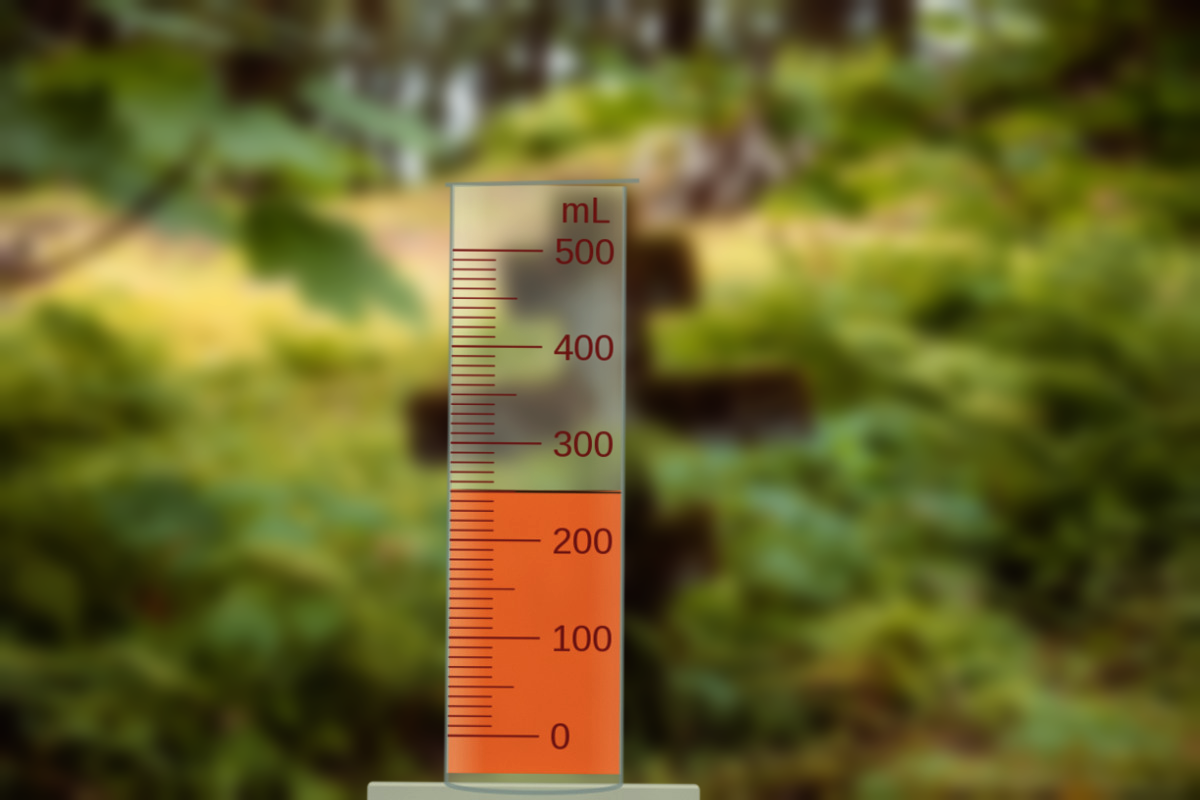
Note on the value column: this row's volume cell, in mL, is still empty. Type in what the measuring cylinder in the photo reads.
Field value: 250 mL
